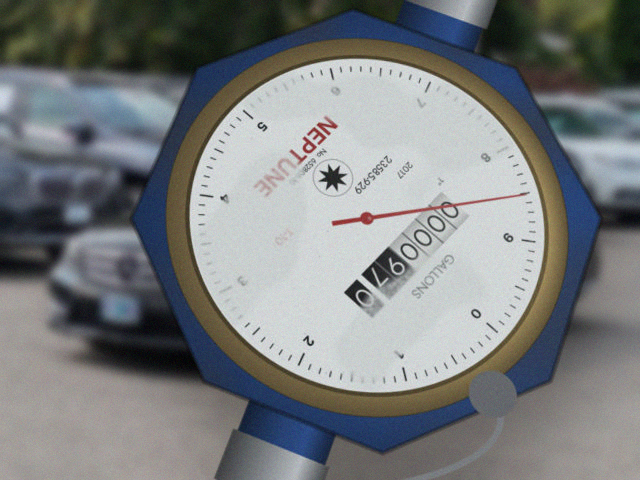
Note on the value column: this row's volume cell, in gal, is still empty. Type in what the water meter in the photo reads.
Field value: 968.5 gal
